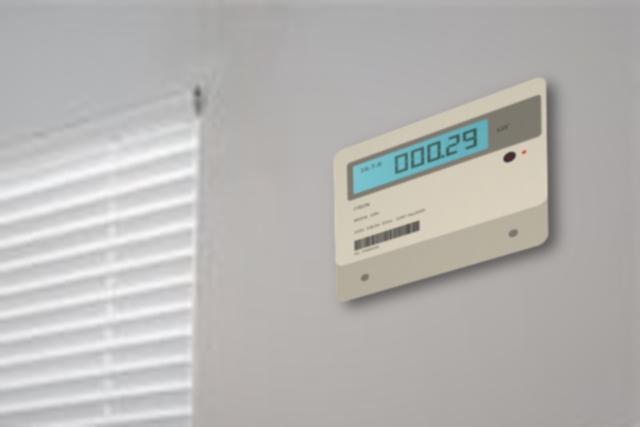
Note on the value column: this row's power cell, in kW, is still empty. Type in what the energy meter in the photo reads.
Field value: 0.29 kW
